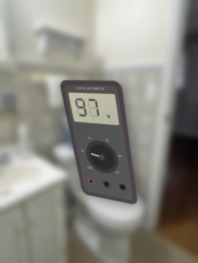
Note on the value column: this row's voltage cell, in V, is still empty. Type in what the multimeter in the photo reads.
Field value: 97 V
